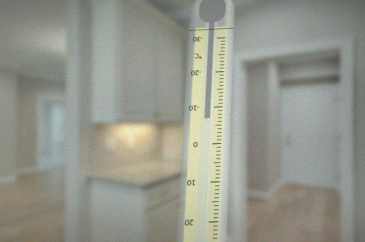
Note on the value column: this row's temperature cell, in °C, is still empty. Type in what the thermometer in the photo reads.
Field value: -7 °C
